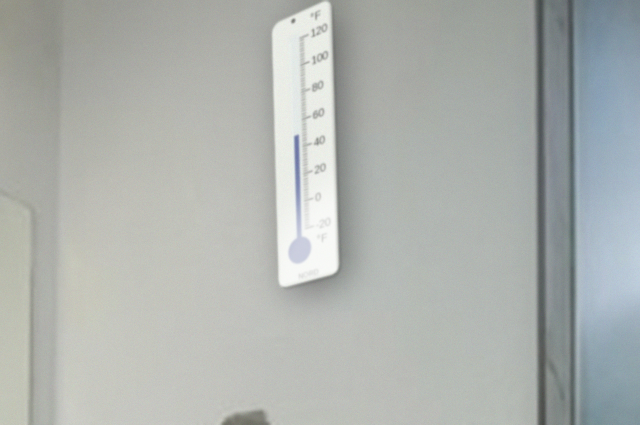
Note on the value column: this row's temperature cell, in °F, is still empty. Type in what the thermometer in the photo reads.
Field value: 50 °F
